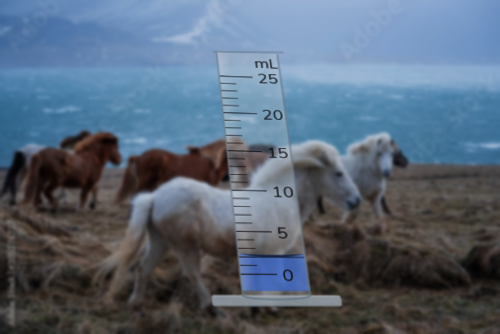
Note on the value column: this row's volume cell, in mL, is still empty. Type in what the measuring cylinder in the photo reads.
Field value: 2 mL
